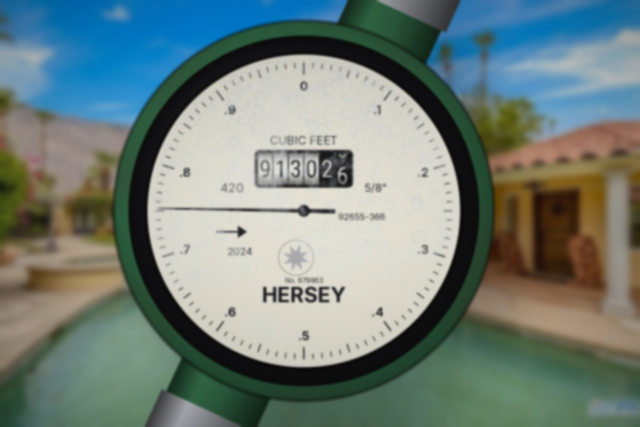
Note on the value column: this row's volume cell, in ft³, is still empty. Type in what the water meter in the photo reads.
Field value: 913025.75 ft³
